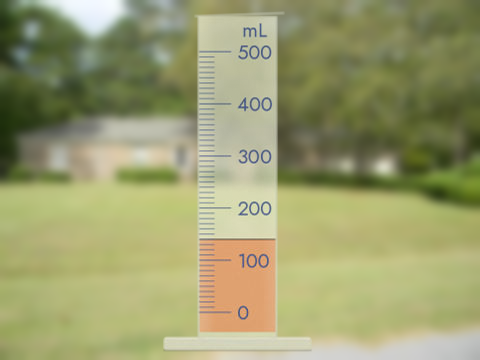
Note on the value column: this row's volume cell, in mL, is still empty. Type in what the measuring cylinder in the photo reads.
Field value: 140 mL
